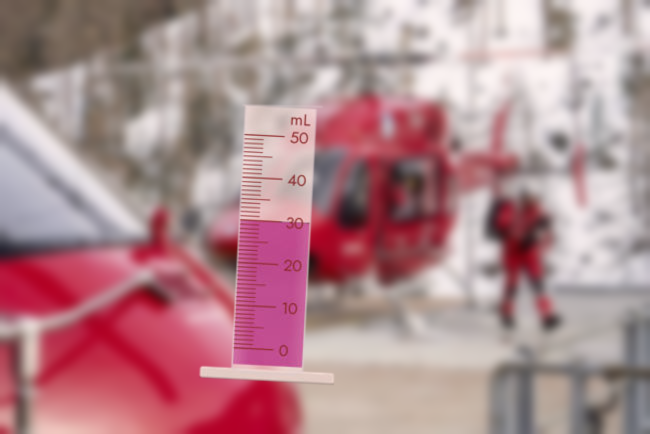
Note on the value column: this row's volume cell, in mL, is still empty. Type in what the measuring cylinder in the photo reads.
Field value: 30 mL
